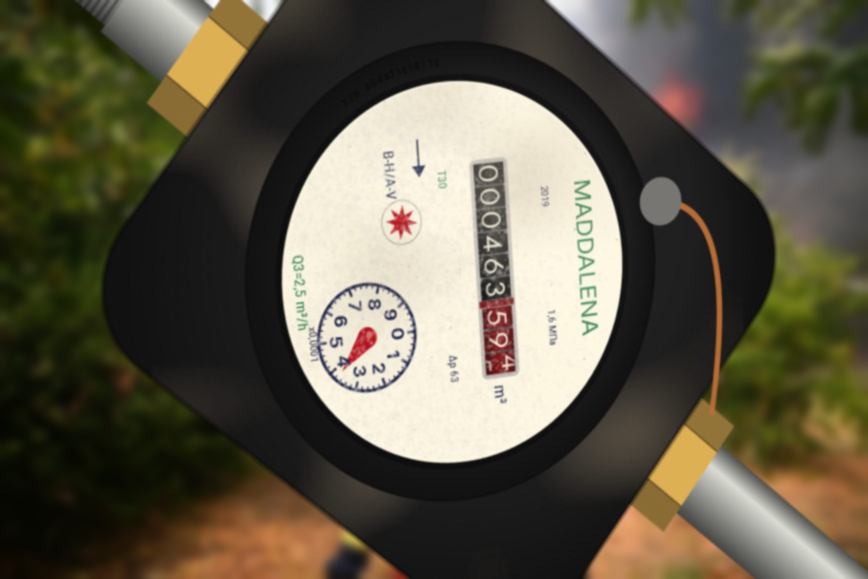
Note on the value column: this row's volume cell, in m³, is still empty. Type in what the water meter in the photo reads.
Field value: 463.5943 m³
